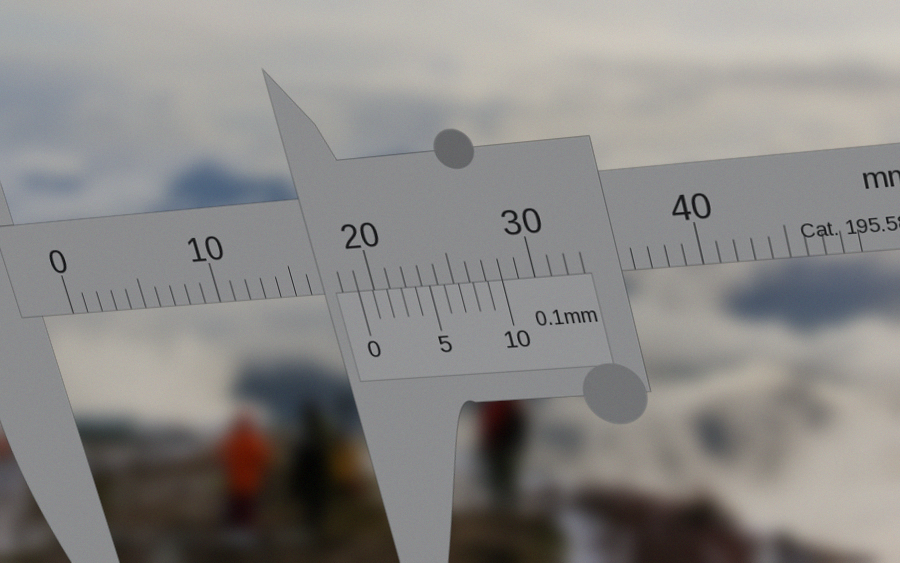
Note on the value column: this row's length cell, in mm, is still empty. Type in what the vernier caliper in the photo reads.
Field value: 19.0 mm
